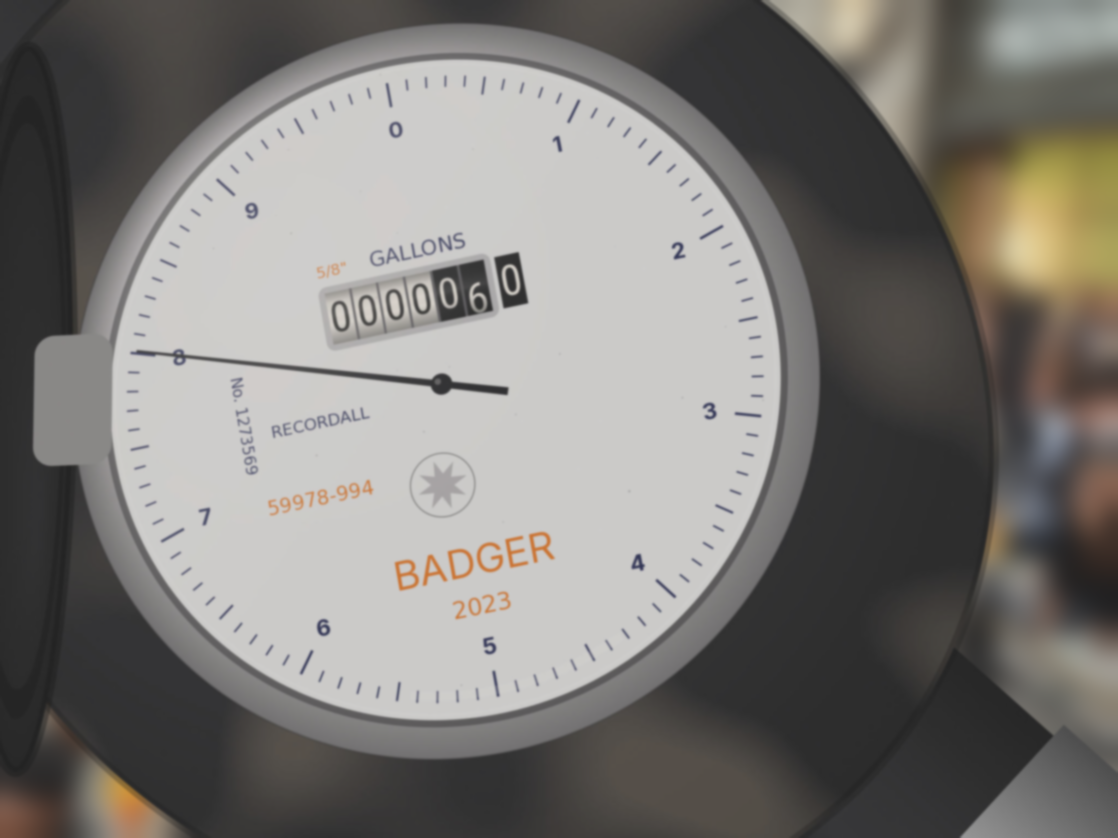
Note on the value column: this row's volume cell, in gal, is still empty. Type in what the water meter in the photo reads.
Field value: 58.0 gal
